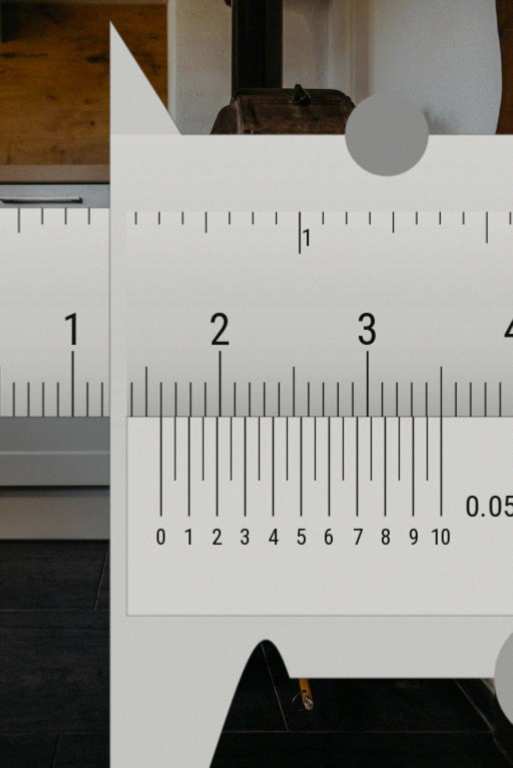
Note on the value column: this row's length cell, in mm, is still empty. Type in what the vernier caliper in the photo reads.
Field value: 16.0 mm
